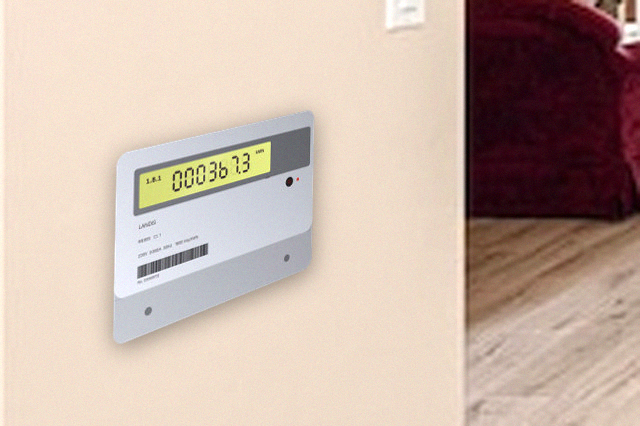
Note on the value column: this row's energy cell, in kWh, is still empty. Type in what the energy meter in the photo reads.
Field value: 367.3 kWh
